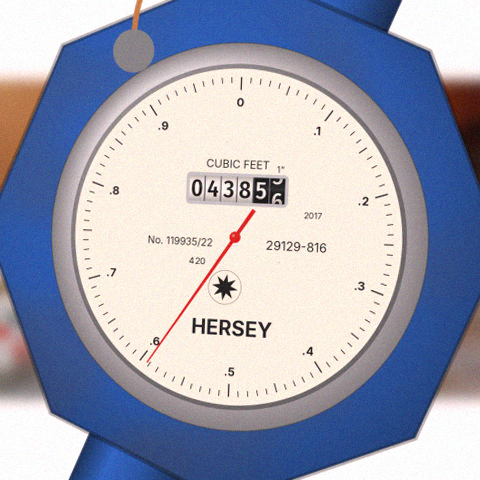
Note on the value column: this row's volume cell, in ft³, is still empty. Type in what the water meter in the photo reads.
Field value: 43855.59 ft³
